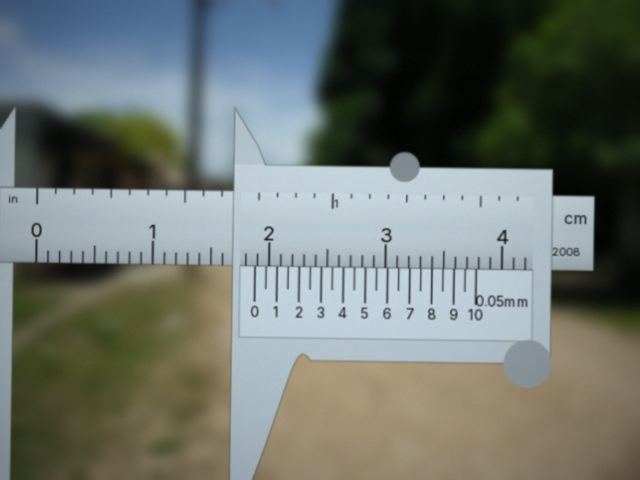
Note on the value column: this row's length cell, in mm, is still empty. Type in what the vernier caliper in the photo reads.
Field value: 18.8 mm
